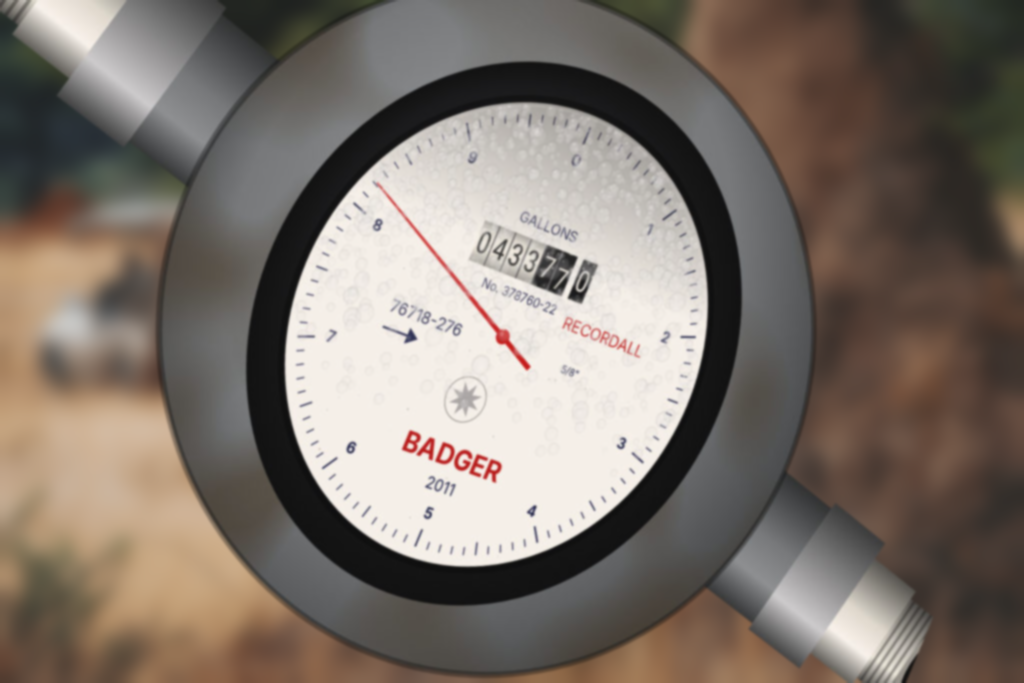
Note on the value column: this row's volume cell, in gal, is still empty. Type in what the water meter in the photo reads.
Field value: 433768.2 gal
